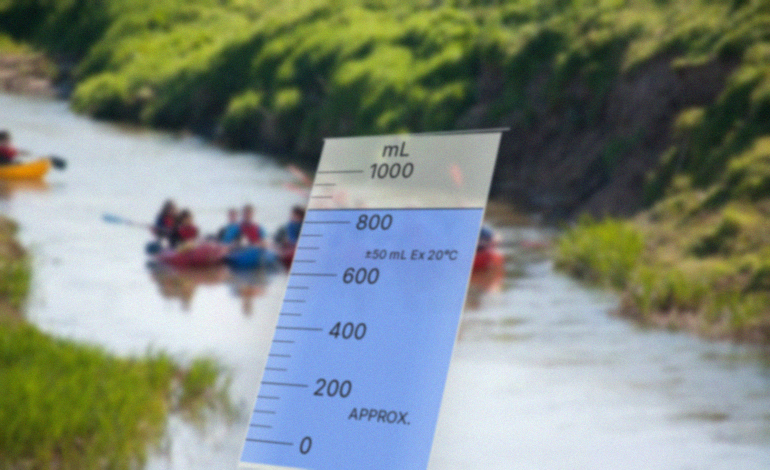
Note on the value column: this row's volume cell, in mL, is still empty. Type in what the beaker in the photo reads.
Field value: 850 mL
